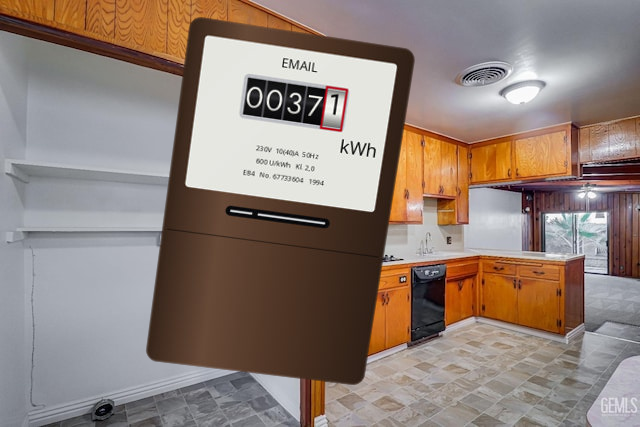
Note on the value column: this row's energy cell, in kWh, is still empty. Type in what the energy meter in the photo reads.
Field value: 37.1 kWh
